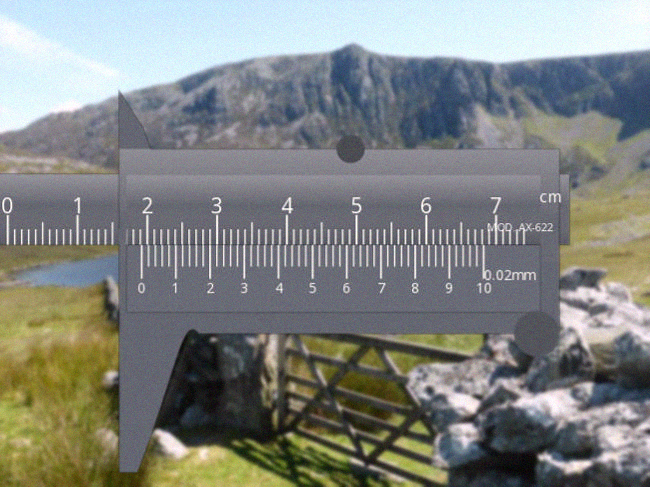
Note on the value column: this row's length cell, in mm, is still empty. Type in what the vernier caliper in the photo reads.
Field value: 19.2 mm
